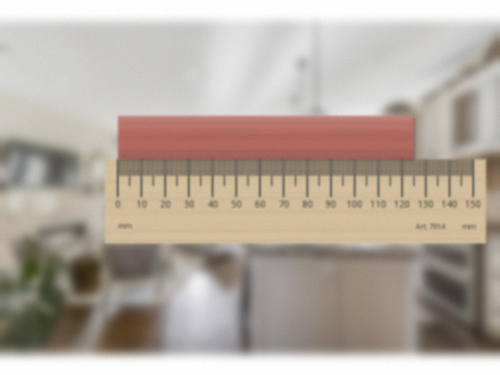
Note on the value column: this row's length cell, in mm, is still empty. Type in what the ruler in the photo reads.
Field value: 125 mm
